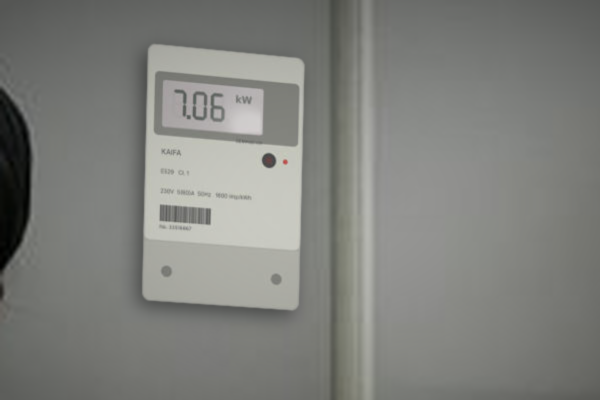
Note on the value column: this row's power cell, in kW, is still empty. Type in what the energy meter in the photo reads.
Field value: 7.06 kW
